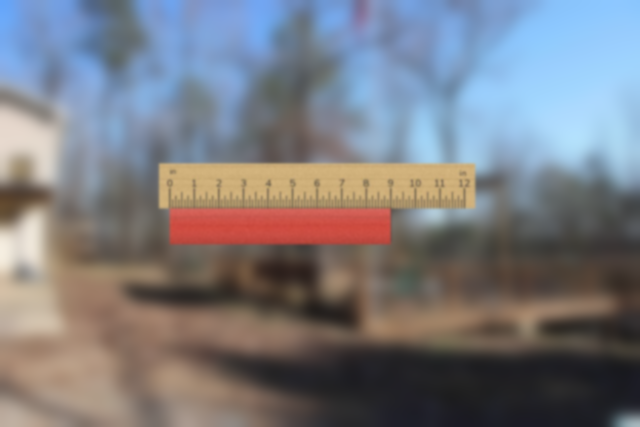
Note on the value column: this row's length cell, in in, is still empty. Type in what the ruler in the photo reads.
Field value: 9 in
